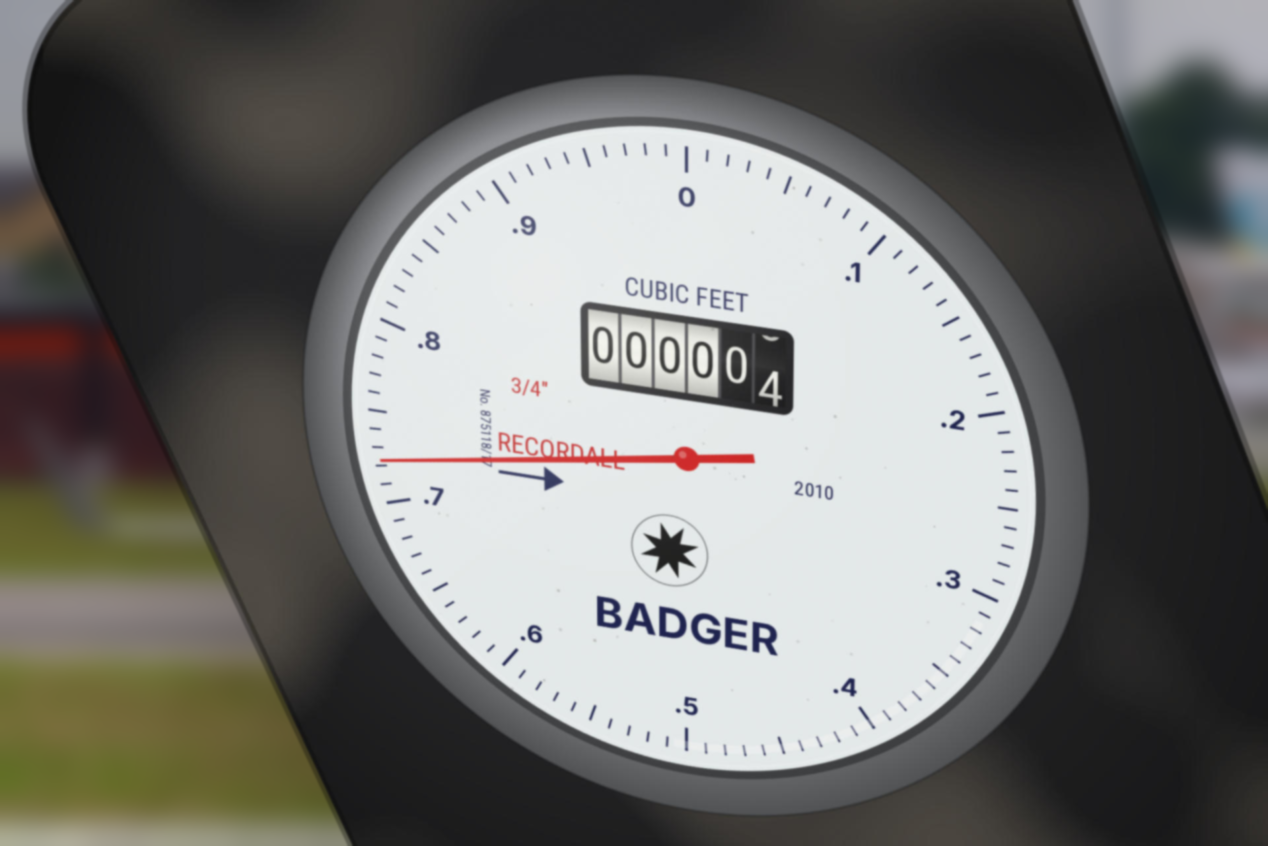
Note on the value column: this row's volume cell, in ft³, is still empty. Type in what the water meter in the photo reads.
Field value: 3.72 ft³
